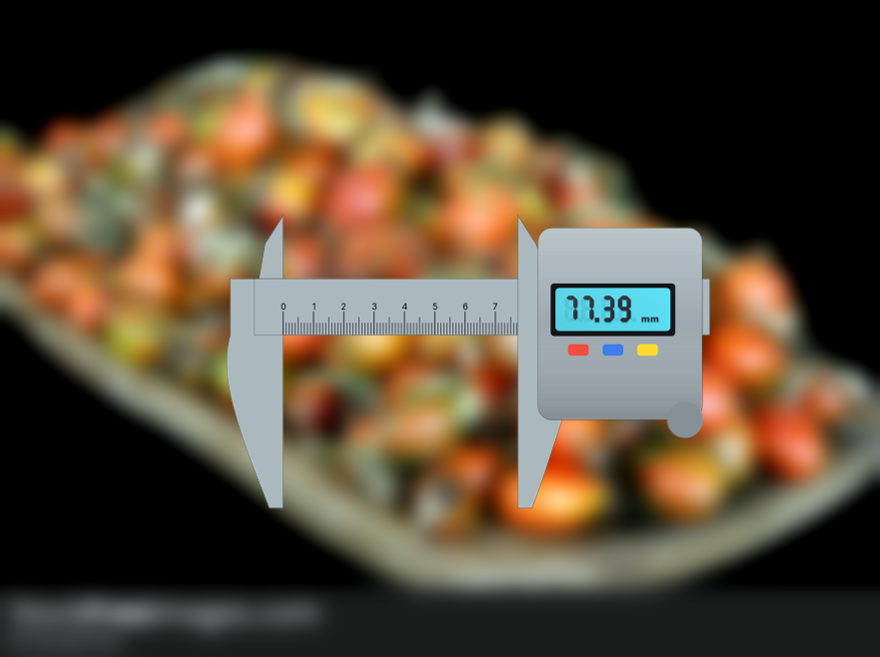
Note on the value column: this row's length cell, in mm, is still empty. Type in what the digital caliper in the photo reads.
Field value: 77.39 mm
